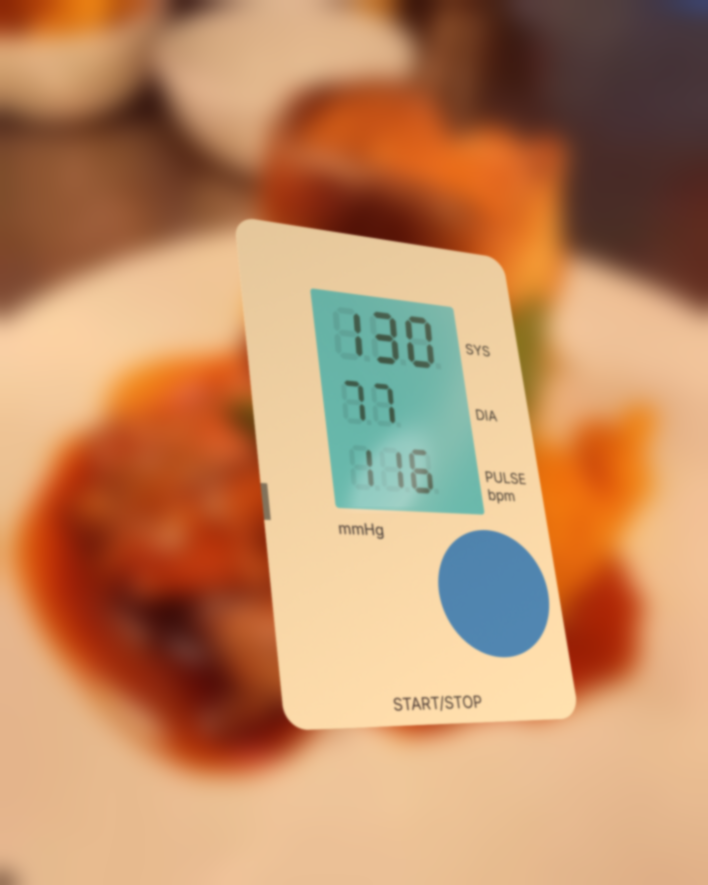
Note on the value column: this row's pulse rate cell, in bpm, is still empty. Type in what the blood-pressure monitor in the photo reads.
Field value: 116 bpm
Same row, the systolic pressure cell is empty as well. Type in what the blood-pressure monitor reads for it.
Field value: 130 mmHg
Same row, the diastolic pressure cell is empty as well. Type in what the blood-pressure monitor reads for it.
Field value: 77 mmHg
